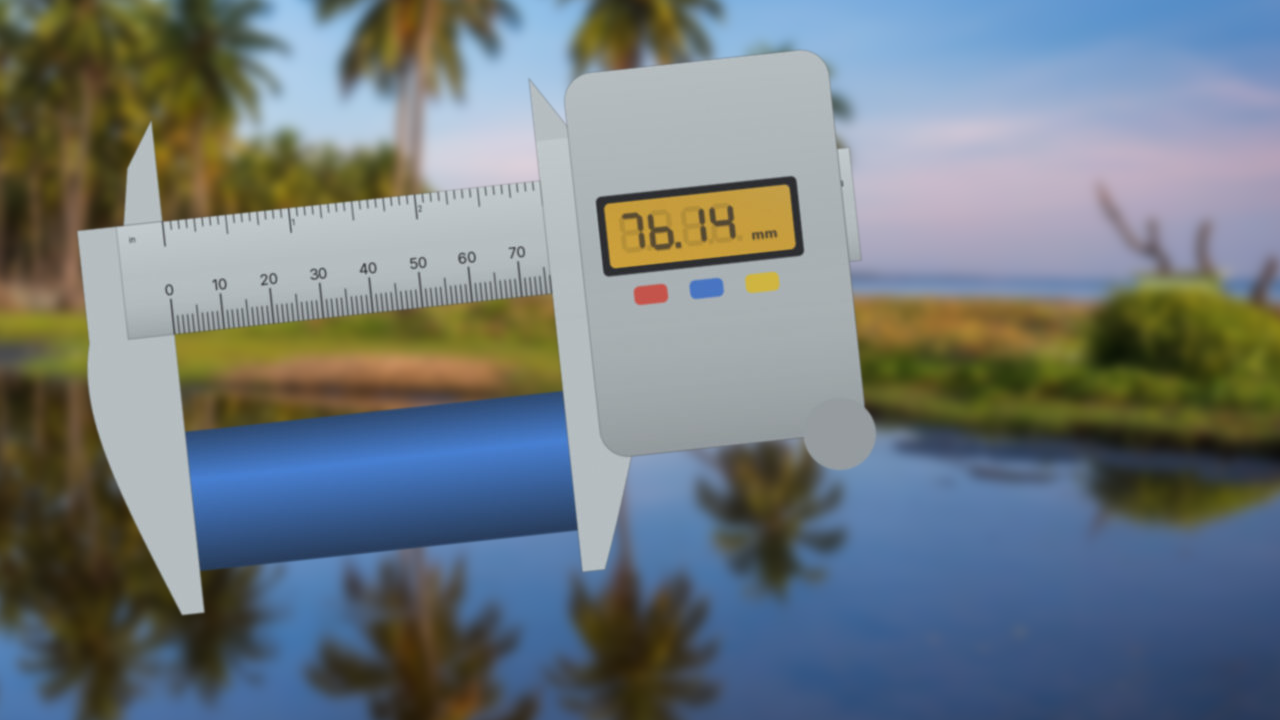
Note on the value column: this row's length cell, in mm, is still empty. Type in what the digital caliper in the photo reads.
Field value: 76.14 mm
